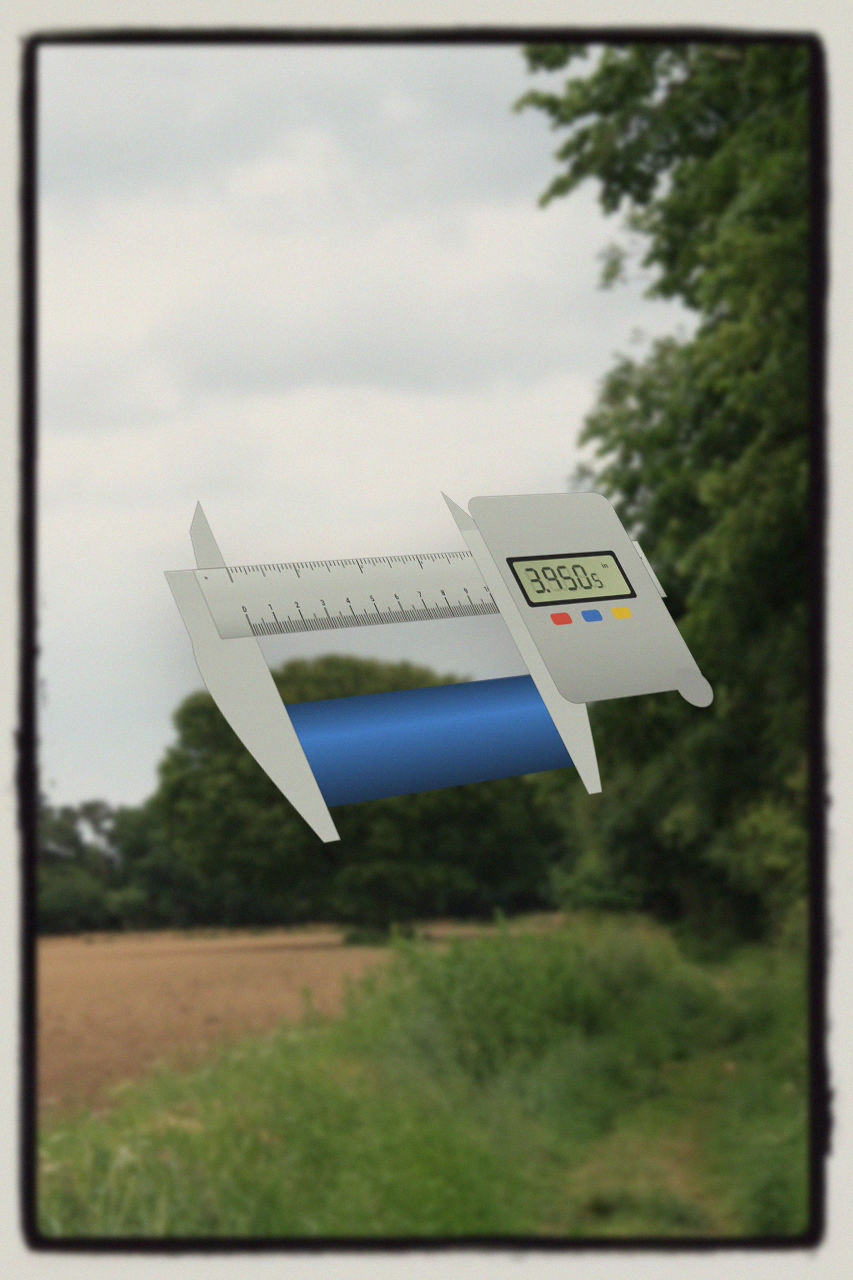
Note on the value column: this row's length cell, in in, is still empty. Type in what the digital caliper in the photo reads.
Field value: 3.9505 in
